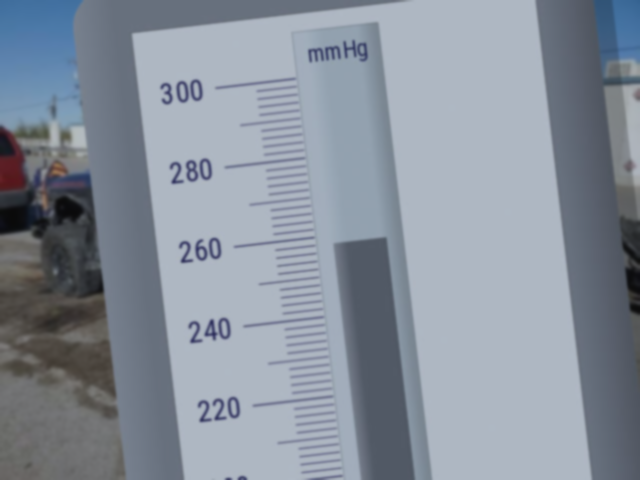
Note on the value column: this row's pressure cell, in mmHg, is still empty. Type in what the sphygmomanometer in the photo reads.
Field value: 258 mmHg
